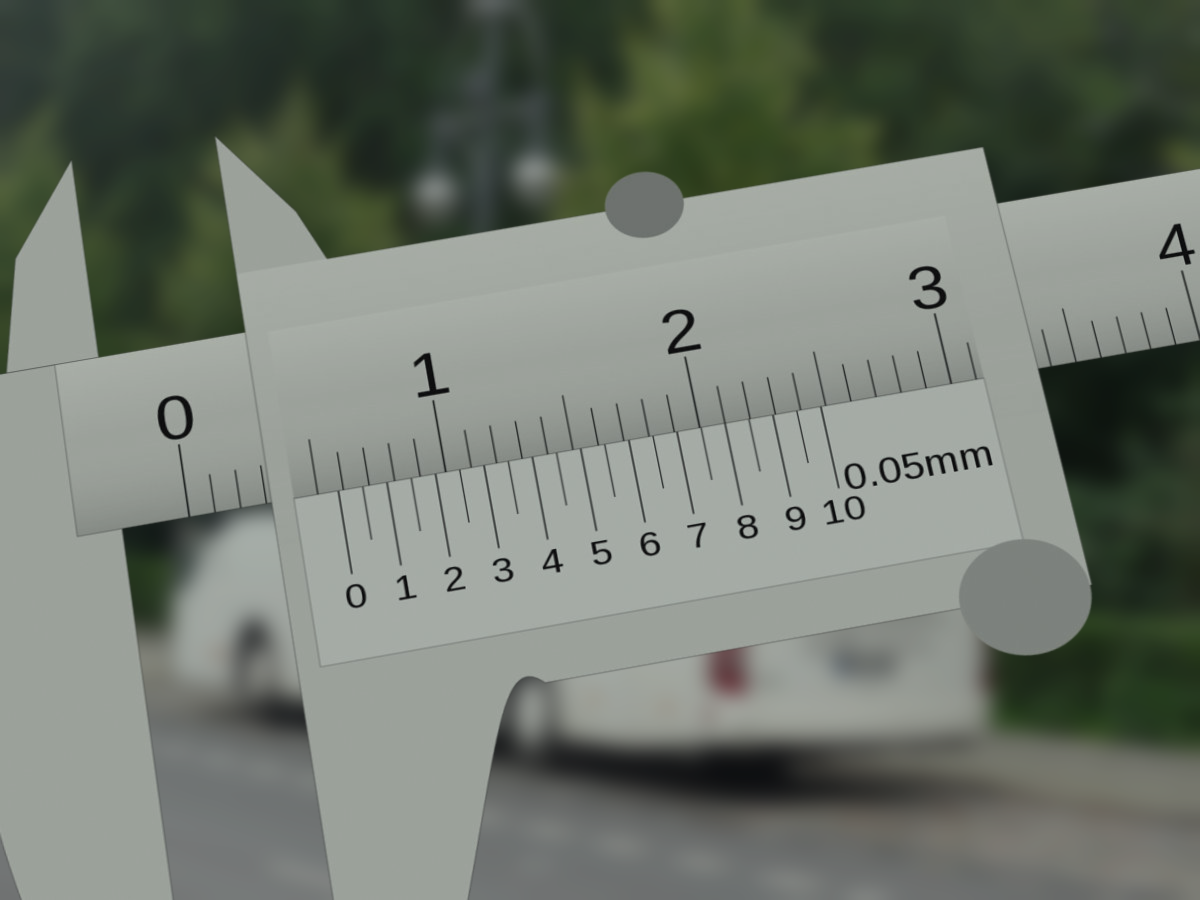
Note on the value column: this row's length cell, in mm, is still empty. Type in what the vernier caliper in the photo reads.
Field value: 5.8 mm
